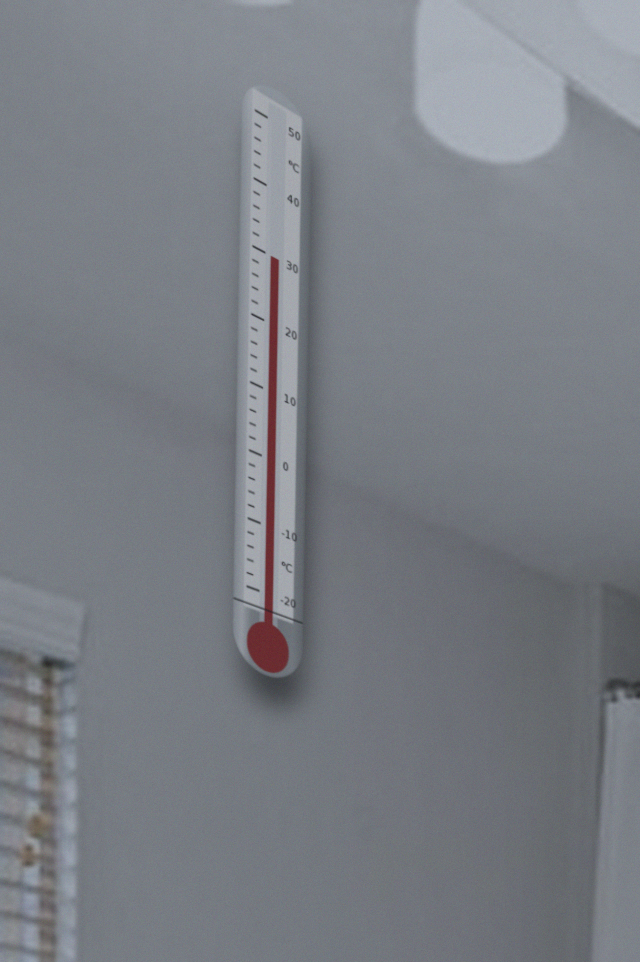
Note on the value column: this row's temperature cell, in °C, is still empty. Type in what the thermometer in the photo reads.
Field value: 30 °C
